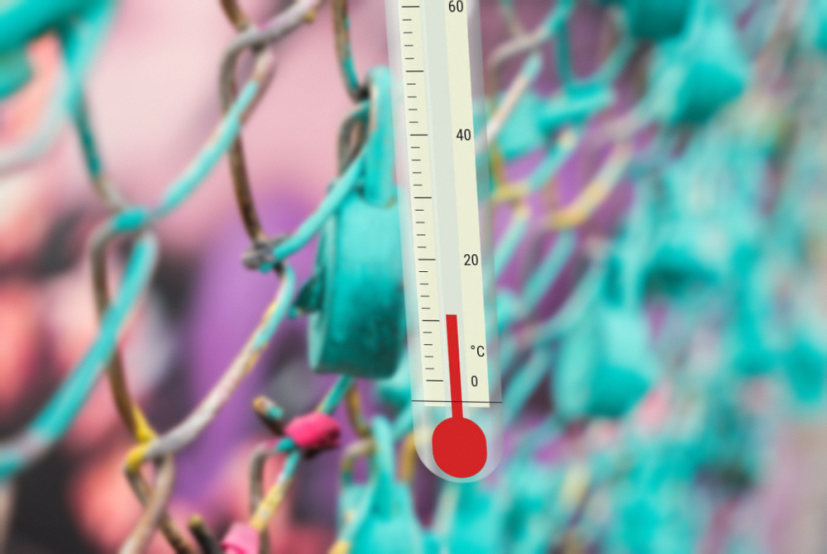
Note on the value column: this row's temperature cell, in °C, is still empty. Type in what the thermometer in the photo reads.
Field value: 11 °C
